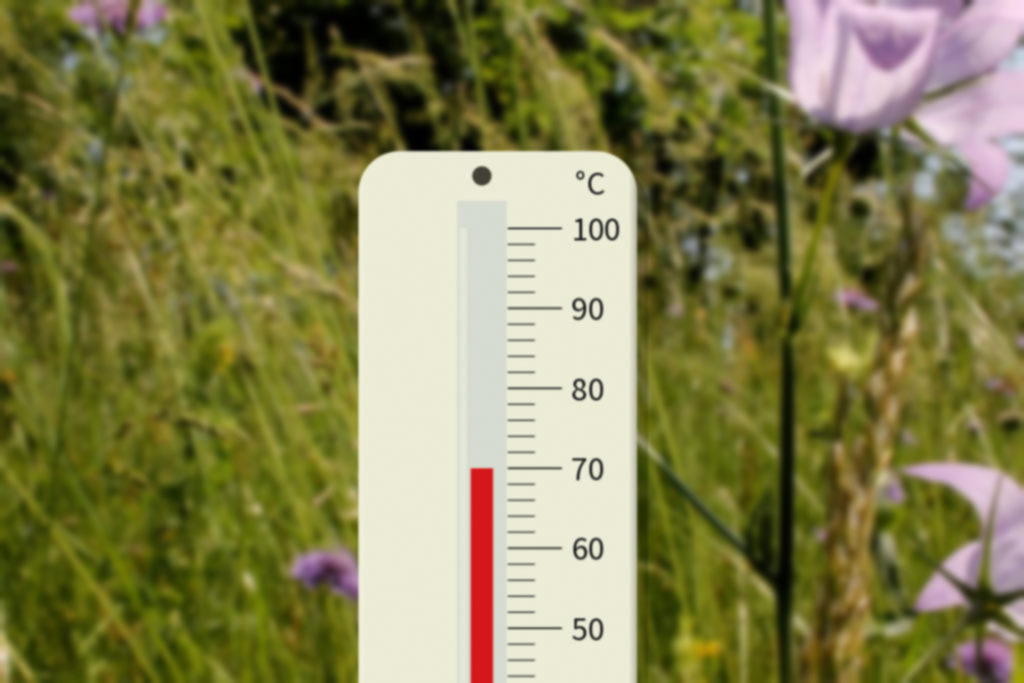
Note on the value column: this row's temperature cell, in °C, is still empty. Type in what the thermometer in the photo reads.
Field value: 70 °C
